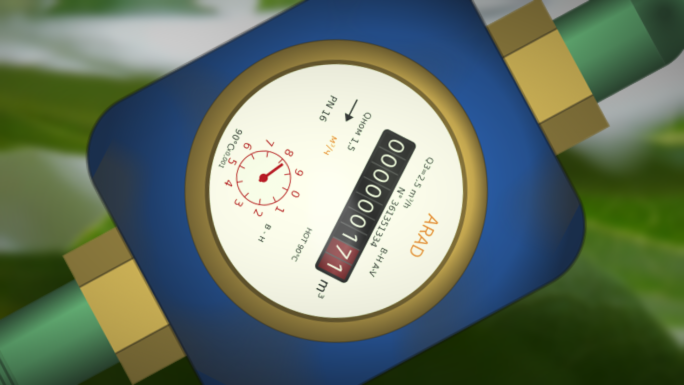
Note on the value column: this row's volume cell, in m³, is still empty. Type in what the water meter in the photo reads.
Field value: 1.718 m³
